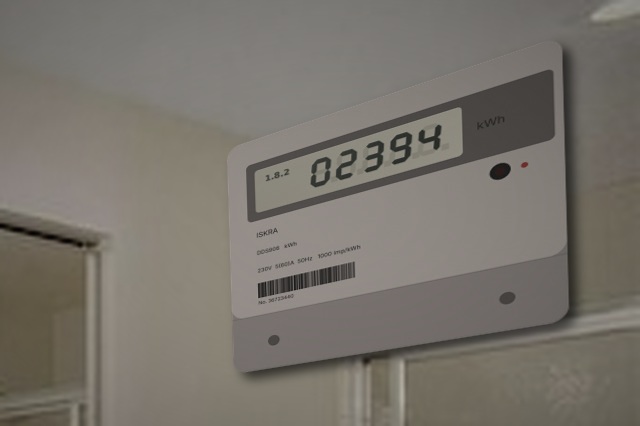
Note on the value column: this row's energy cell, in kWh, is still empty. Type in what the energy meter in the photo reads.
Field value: 2394 kWh
